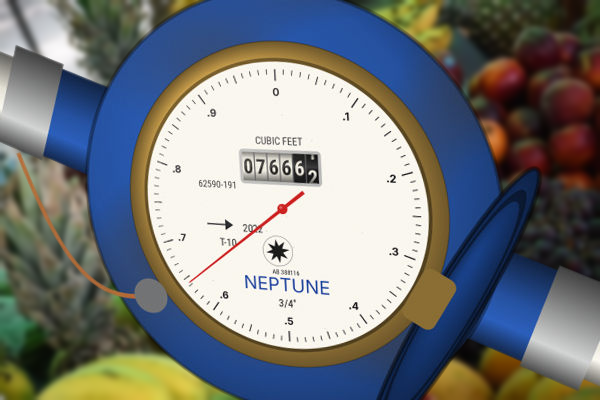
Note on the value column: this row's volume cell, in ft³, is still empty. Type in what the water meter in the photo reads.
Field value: 76661.64 ft³
